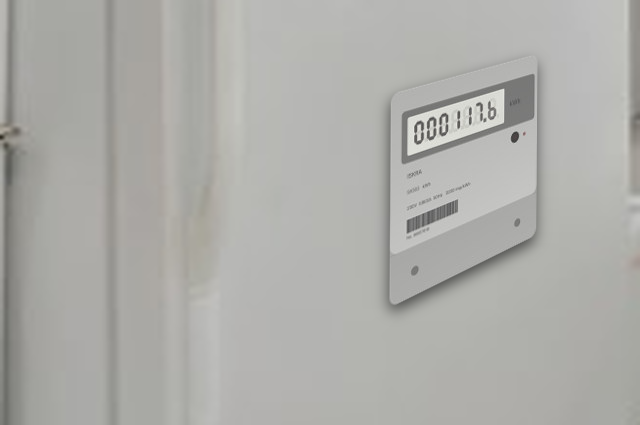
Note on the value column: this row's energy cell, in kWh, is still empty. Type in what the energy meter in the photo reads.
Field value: 117.6 kWh
